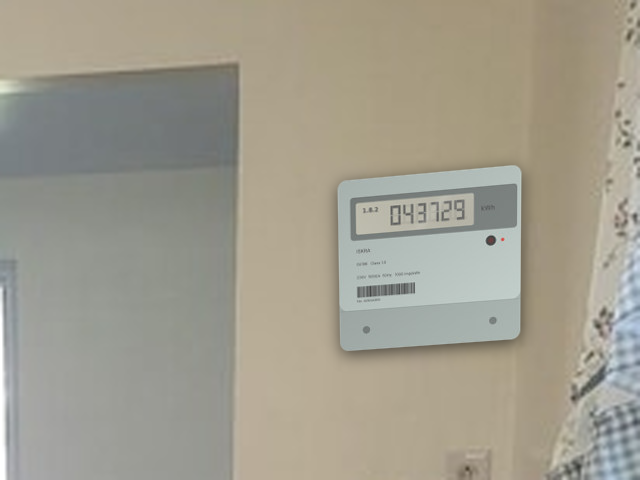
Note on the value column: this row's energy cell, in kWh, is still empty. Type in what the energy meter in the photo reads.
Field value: 43729 kWh
